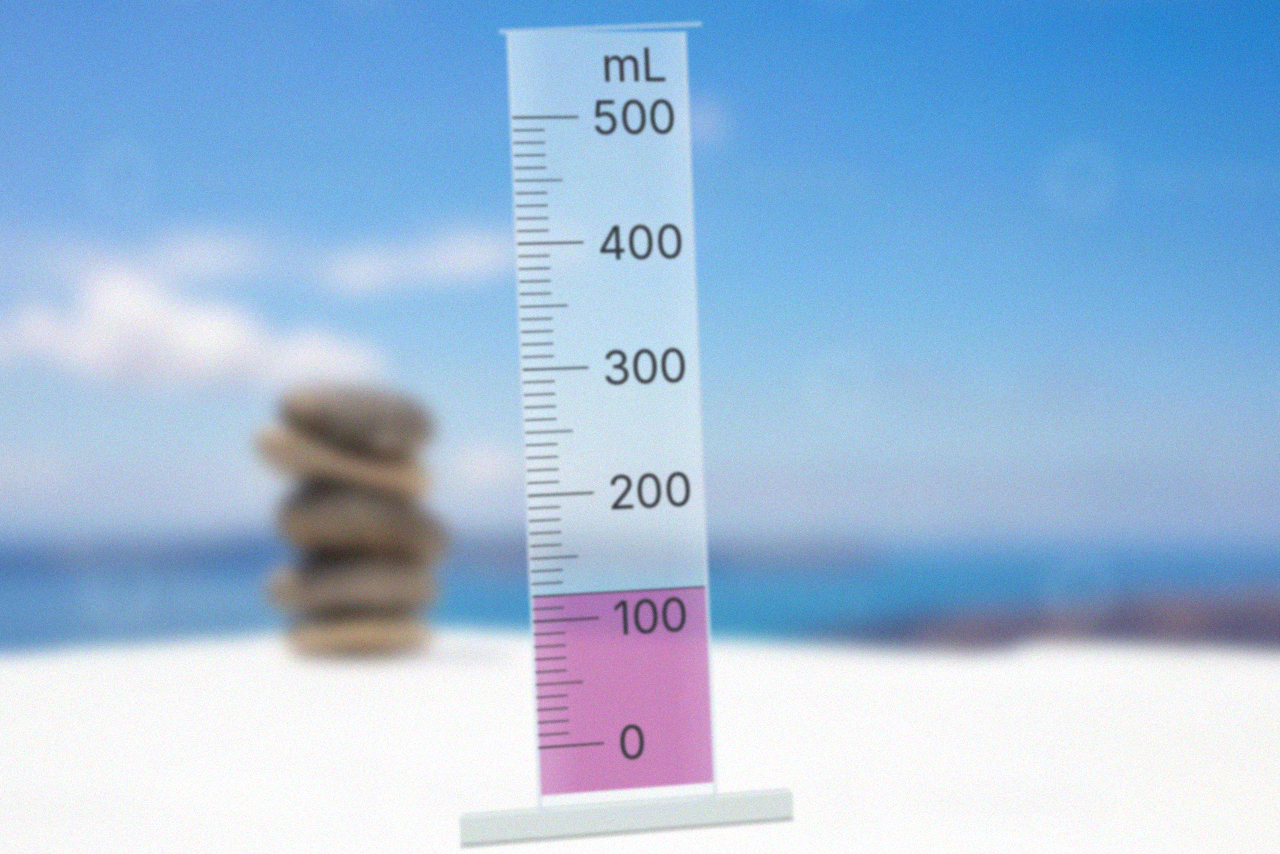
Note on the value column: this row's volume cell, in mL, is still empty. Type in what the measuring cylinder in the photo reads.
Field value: 120 mL
